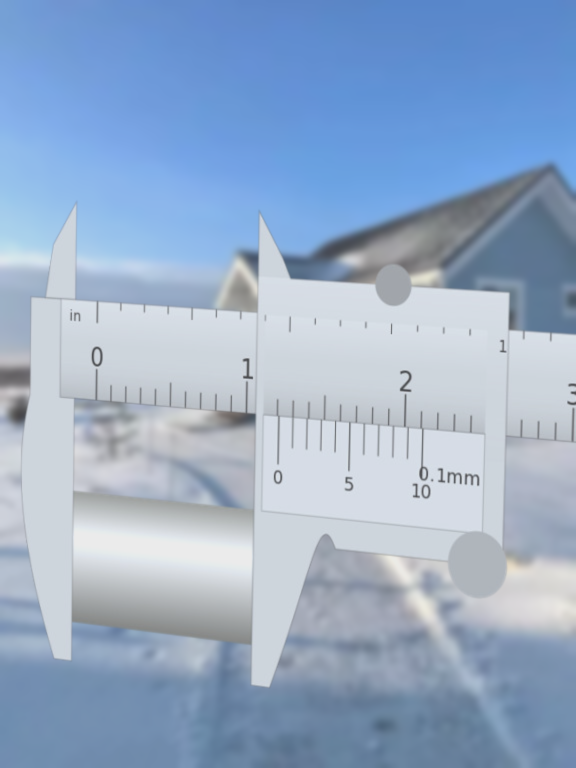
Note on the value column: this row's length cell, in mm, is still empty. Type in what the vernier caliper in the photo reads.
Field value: 12.1 mm
